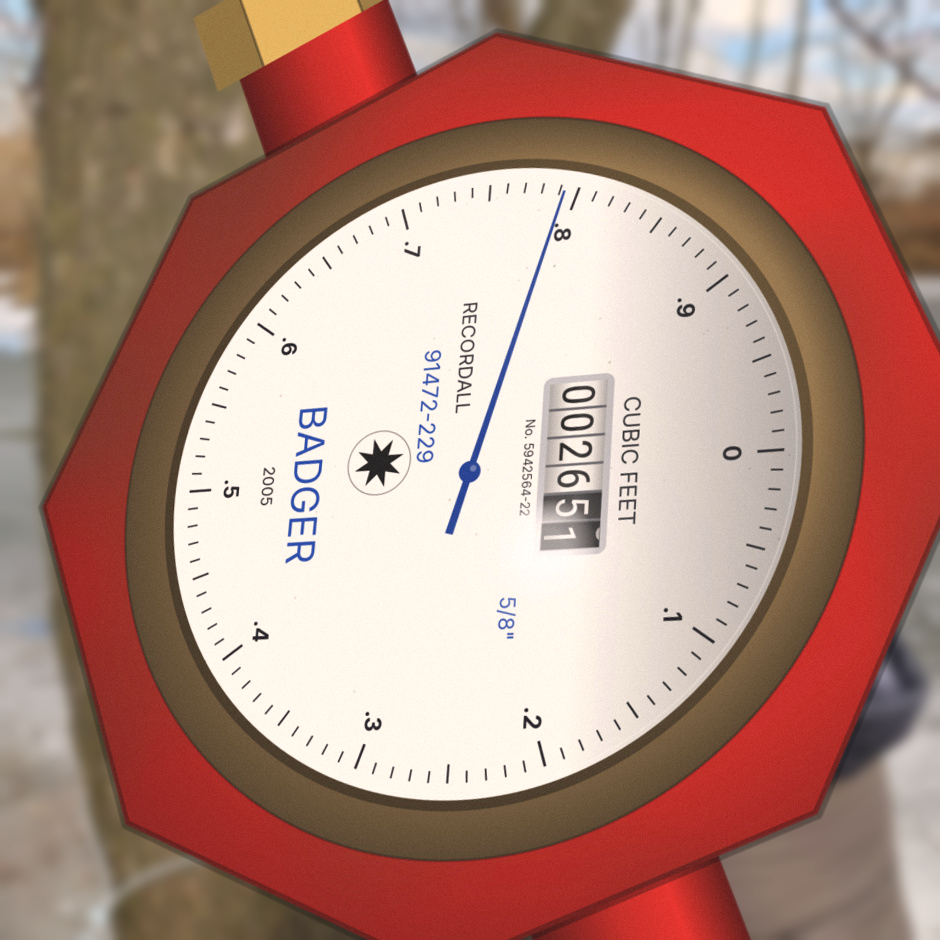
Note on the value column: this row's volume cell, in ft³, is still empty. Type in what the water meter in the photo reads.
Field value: 2650.79 ft³
